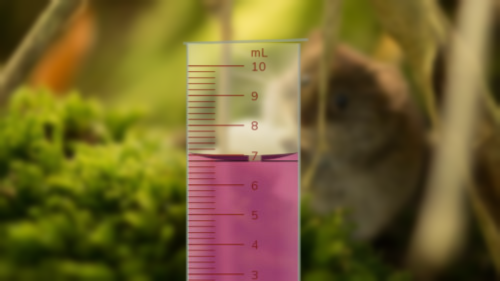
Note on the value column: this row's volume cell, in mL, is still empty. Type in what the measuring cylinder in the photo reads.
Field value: 6.8 mL
